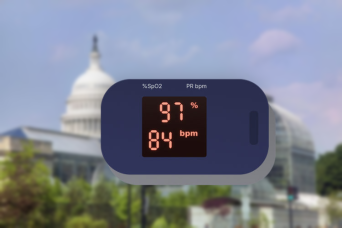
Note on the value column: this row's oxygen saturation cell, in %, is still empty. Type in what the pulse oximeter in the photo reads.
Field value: 97 %
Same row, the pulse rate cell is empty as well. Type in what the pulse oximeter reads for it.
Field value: 84 bpm
